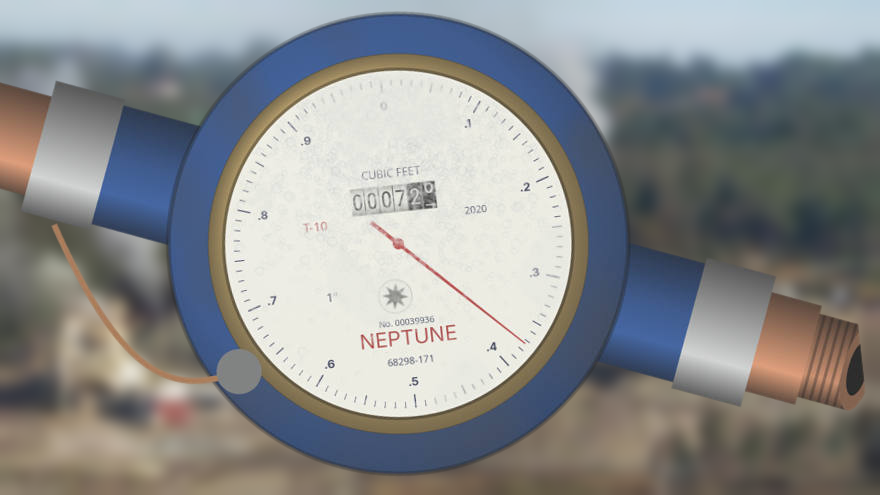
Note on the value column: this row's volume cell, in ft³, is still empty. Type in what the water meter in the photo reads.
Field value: 726.37 ft³
